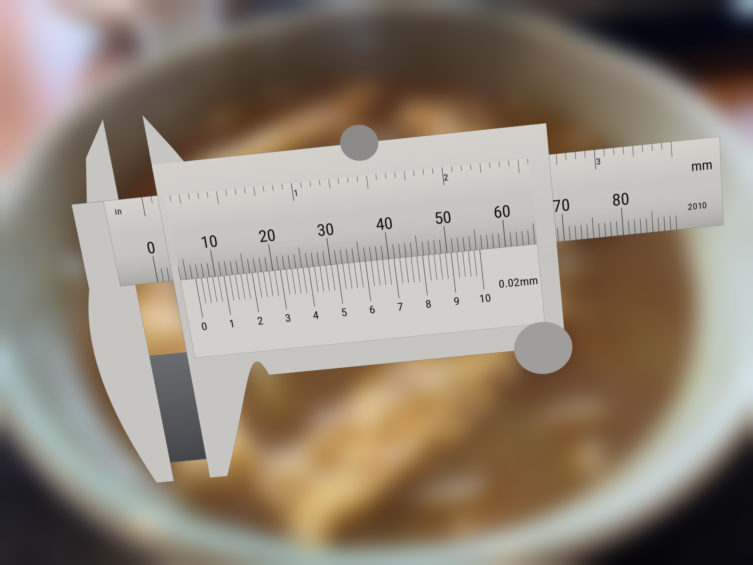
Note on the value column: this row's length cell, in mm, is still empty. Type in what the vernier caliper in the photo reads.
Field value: 6.6 mm
